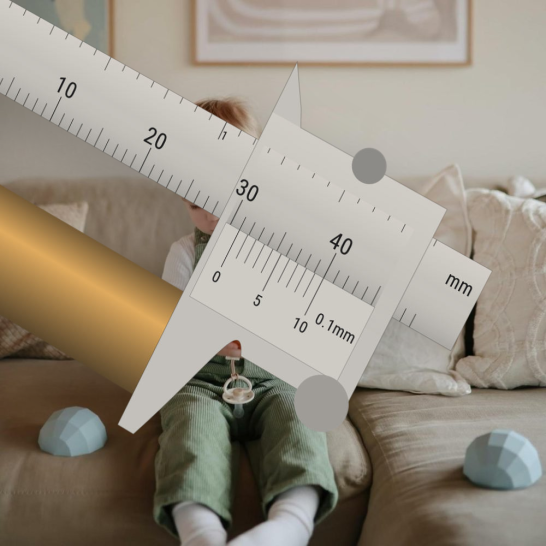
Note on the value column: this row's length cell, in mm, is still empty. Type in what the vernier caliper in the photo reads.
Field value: 31.0 mm
